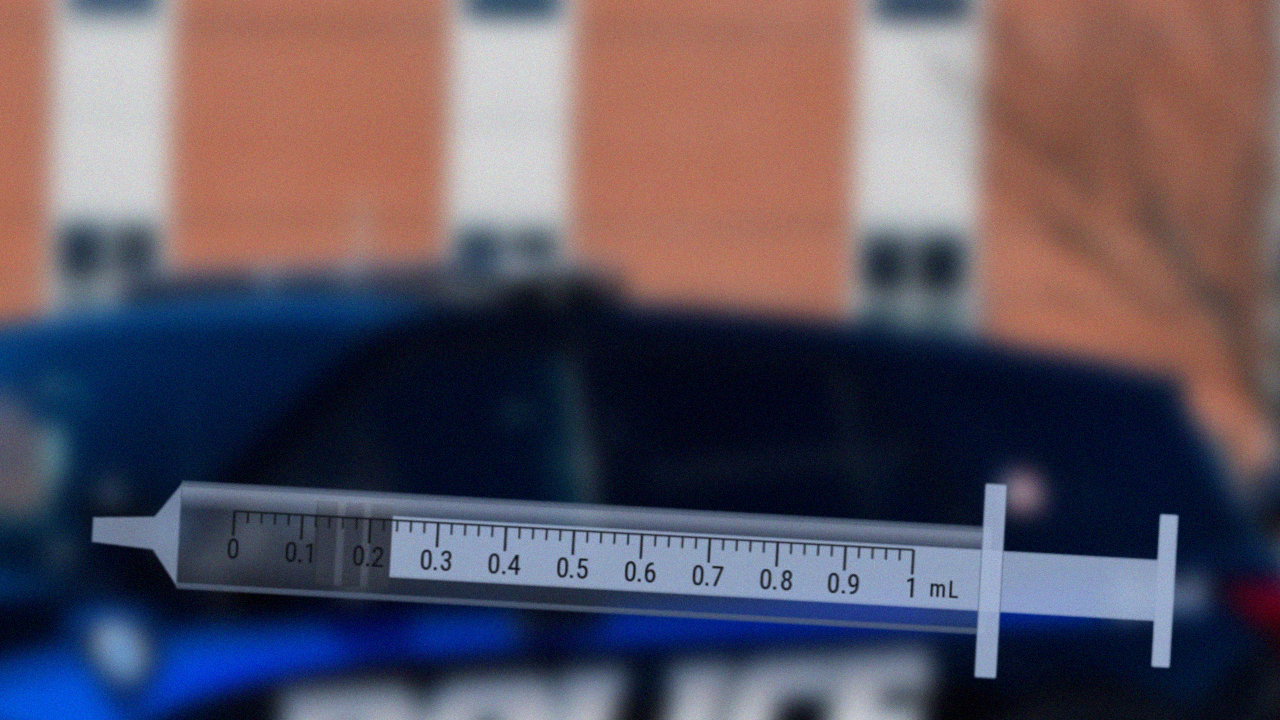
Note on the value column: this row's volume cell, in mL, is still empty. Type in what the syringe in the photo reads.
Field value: 0.12 mL
